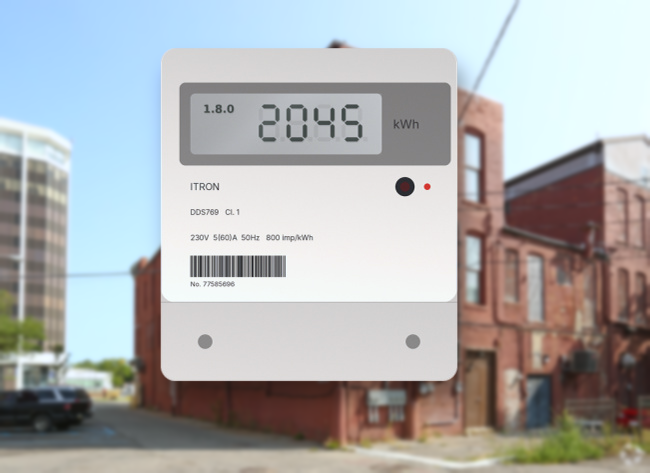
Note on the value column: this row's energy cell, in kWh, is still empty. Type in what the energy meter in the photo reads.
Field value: 2045 kWh
